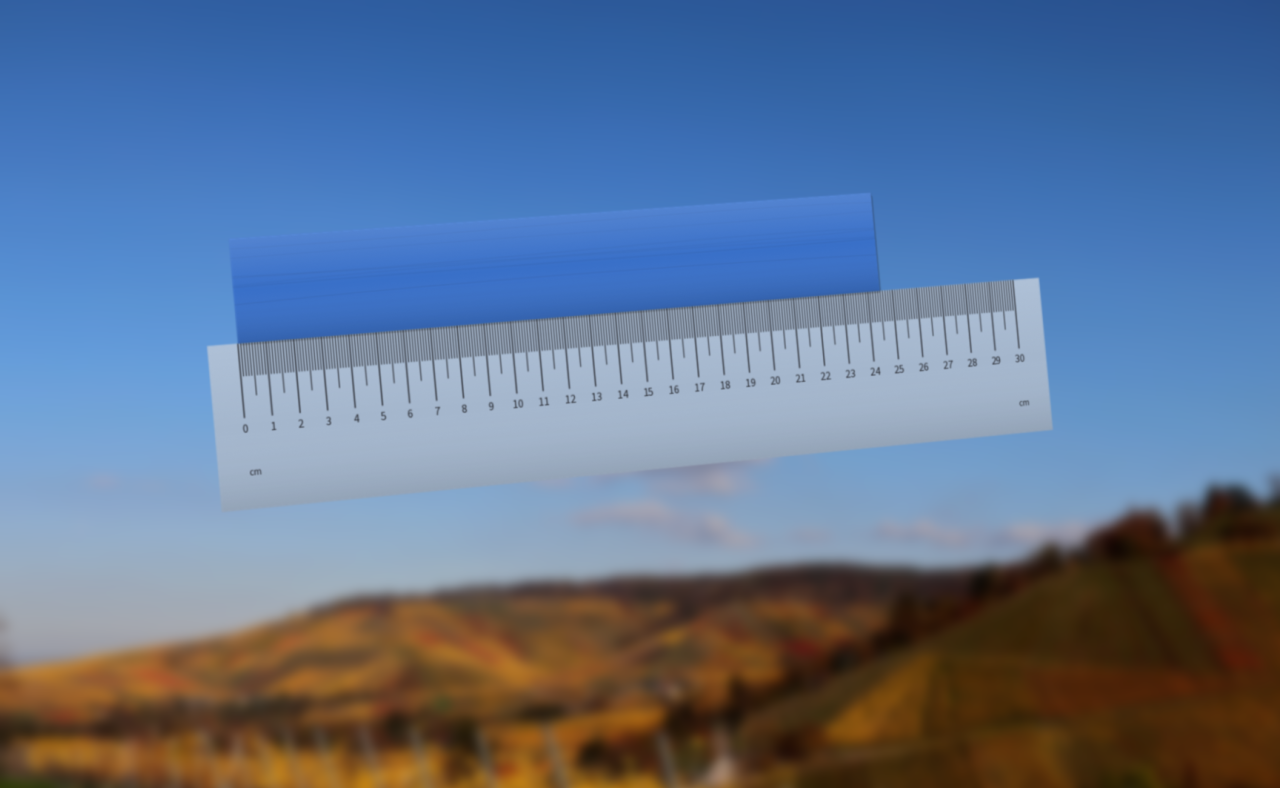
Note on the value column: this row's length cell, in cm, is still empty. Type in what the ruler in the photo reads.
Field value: 24.5 cm
